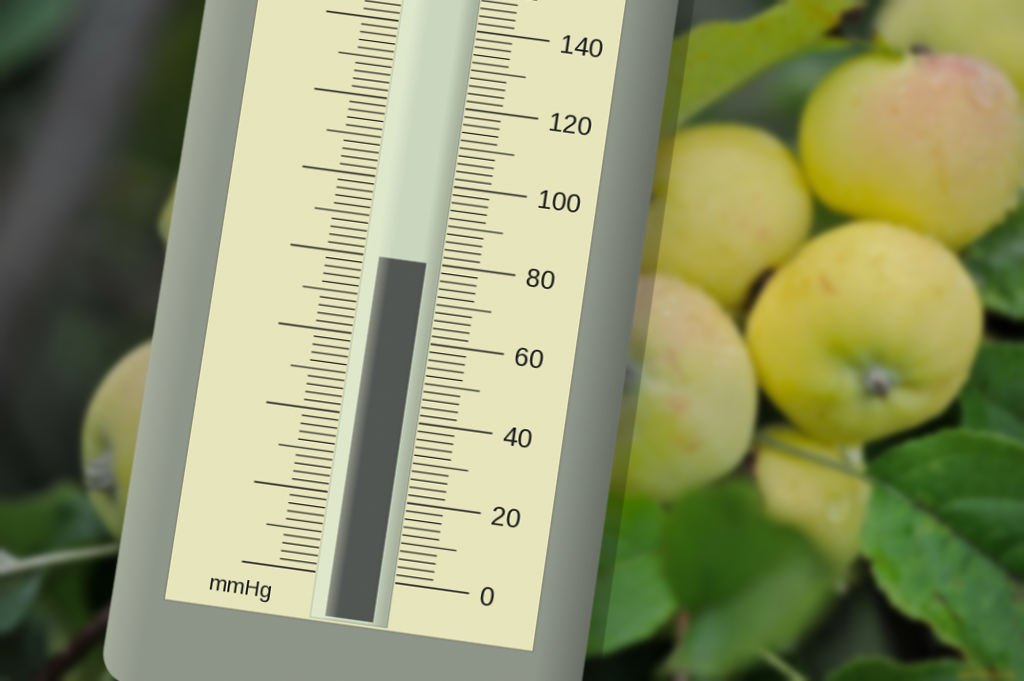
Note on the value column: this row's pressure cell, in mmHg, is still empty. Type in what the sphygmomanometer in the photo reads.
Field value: 80 mmHg
